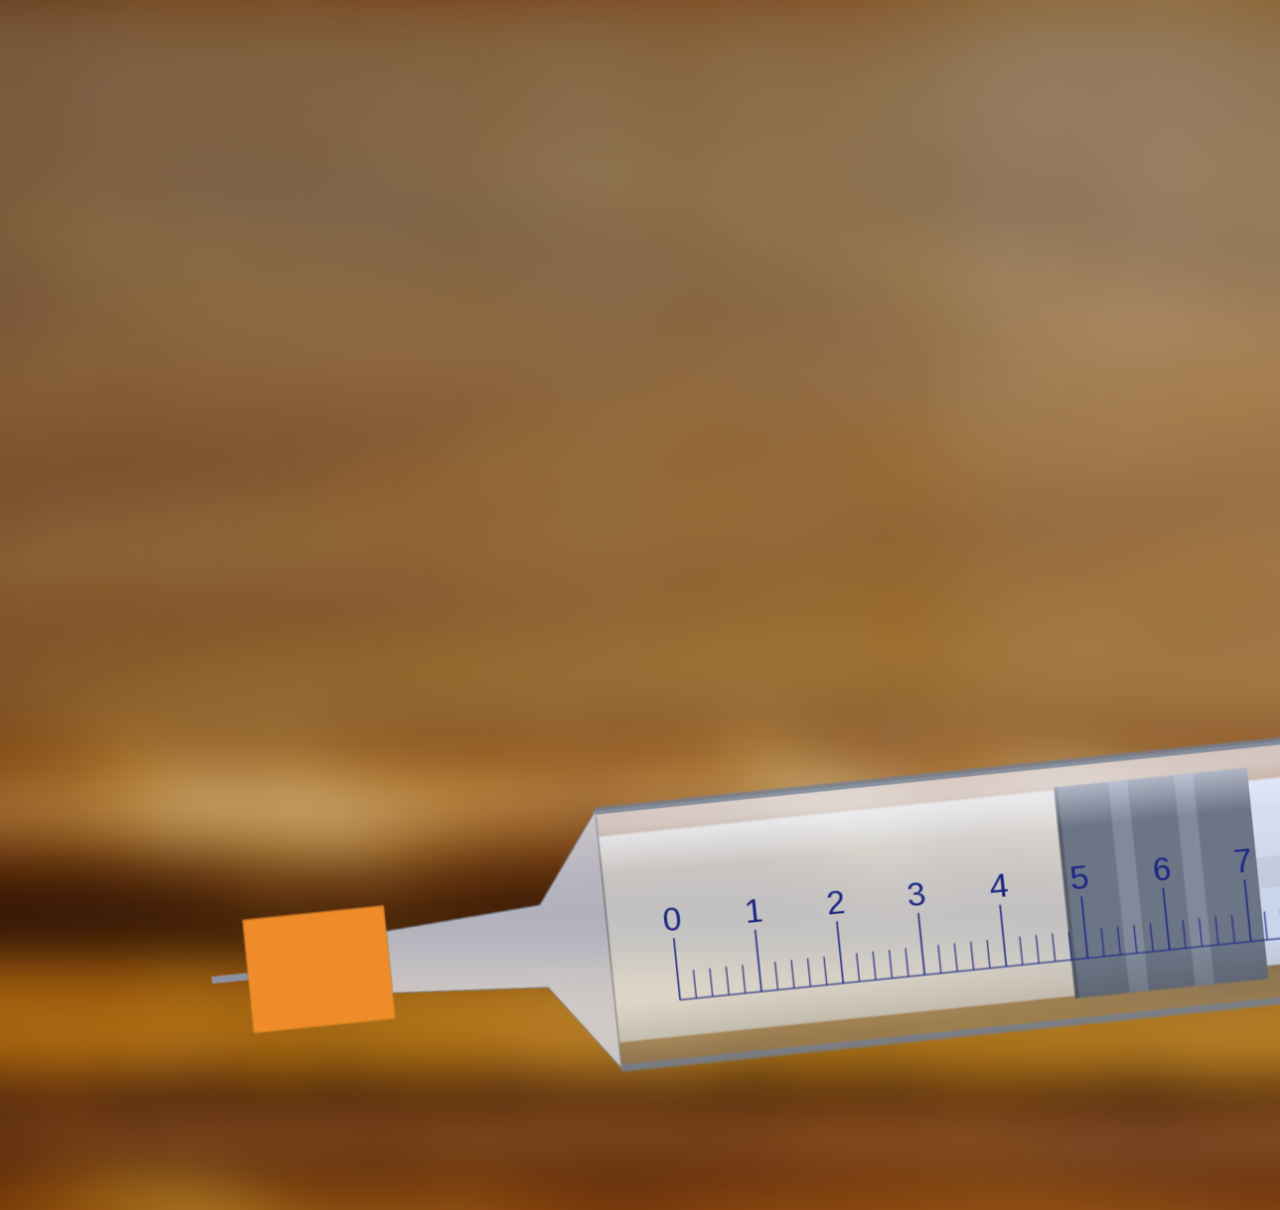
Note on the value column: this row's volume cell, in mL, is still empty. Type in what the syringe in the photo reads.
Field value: 4.8 mL
